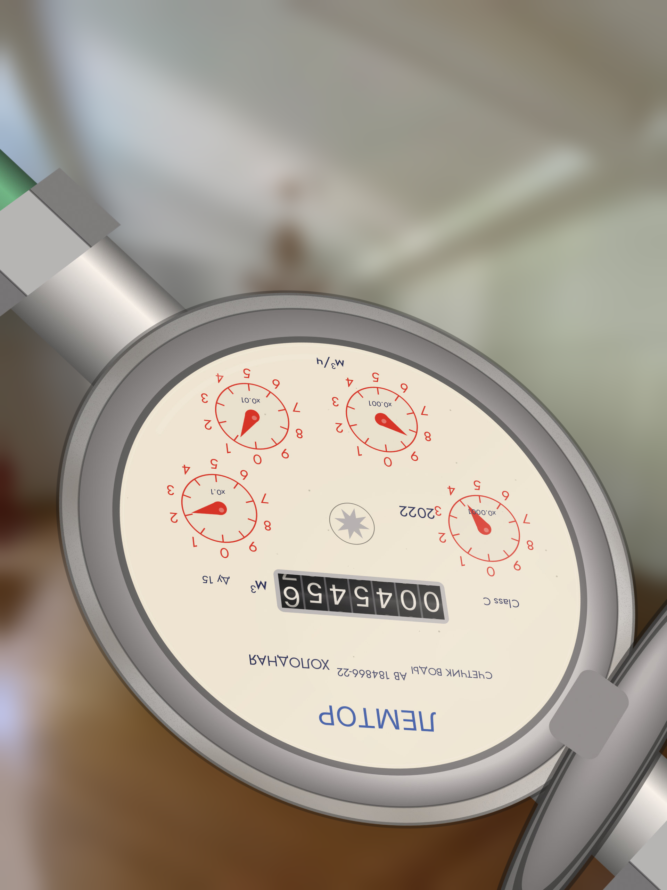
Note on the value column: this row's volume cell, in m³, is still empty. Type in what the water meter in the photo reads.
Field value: 45456.2084 m³
